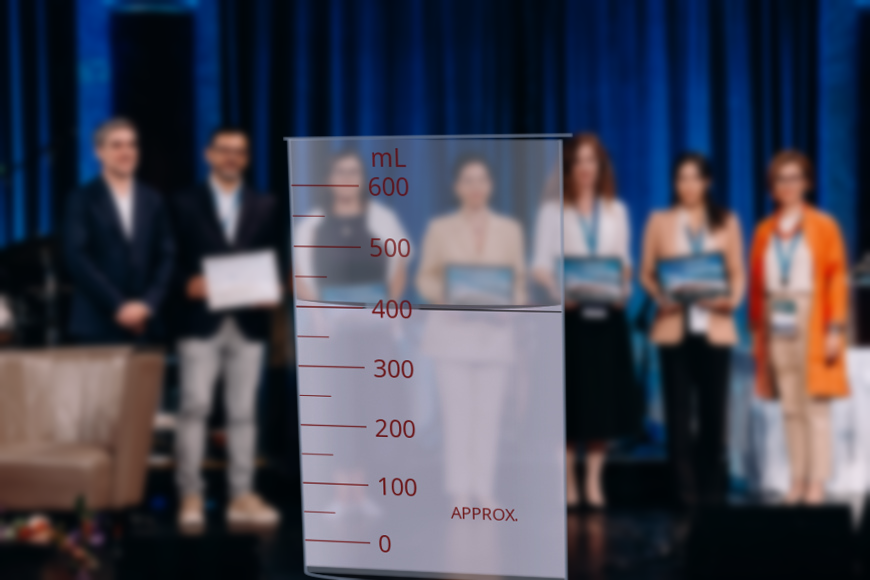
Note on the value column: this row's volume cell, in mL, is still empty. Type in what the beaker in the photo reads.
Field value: 400 mL
